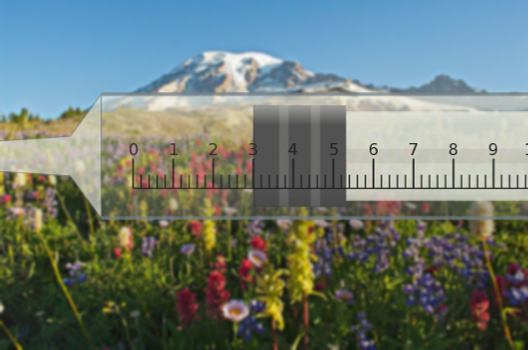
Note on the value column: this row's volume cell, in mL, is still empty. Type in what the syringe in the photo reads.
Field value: 3 mL
